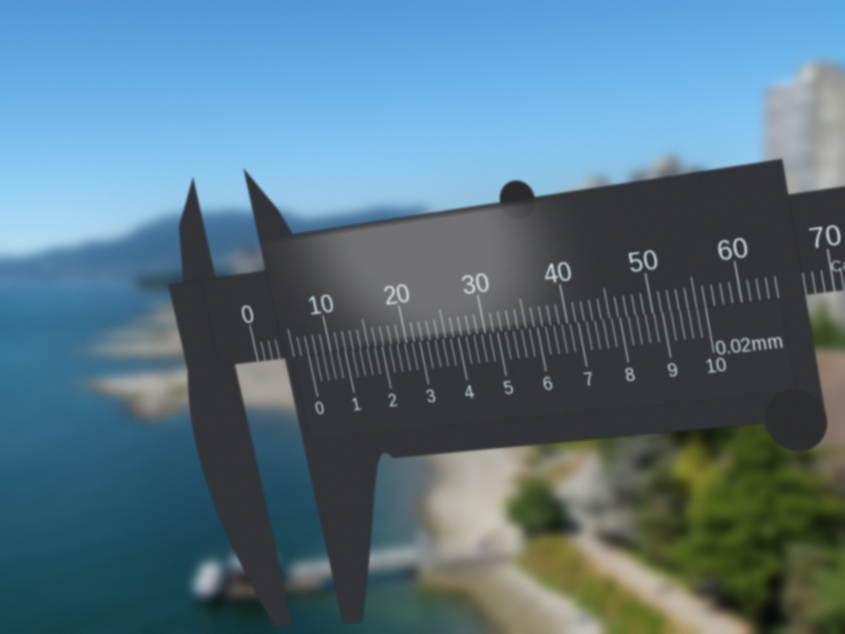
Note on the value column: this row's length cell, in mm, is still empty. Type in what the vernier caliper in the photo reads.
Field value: 7.0 mm
